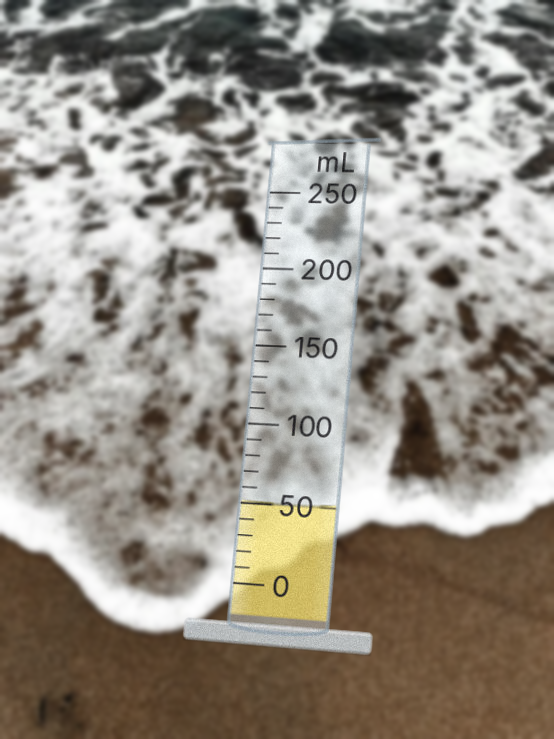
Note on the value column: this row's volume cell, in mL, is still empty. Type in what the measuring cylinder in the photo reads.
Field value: 50 mL
